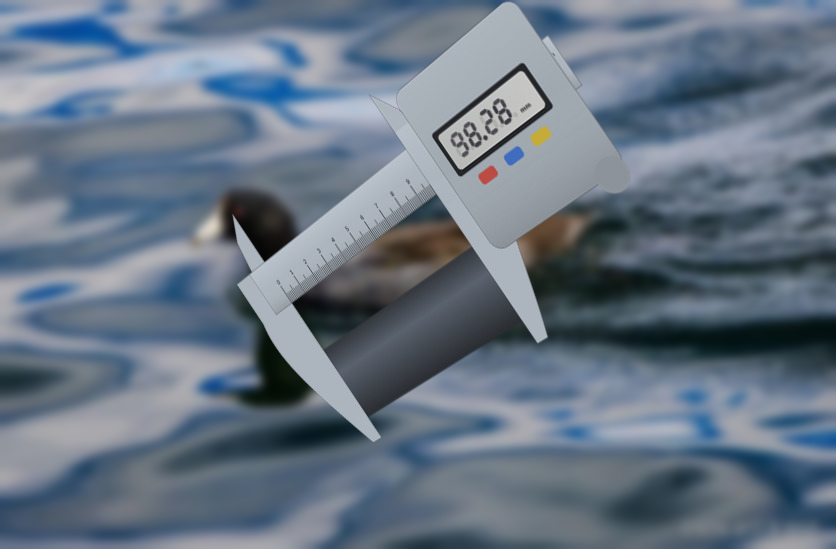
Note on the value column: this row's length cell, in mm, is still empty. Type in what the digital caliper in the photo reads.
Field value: 98.28 mm
